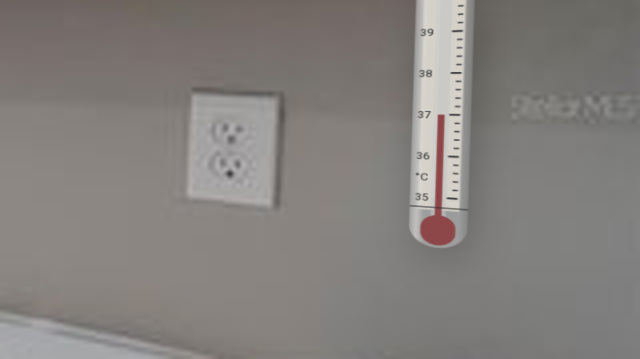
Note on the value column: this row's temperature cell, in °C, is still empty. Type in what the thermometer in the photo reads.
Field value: 37 °C
